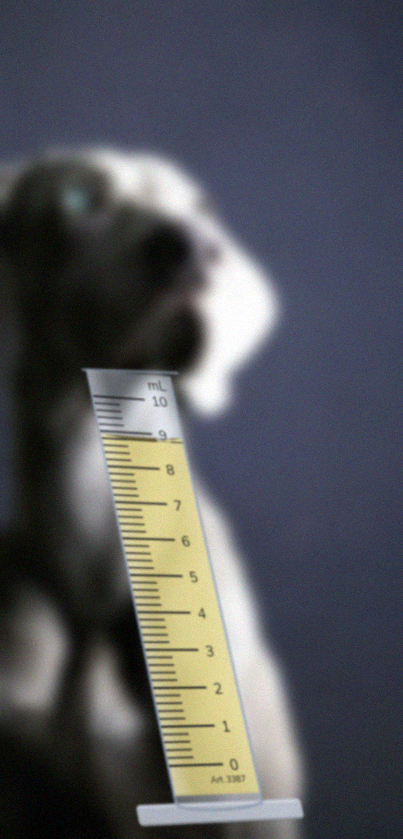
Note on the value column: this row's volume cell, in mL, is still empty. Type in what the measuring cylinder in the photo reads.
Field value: 8.8 mL
